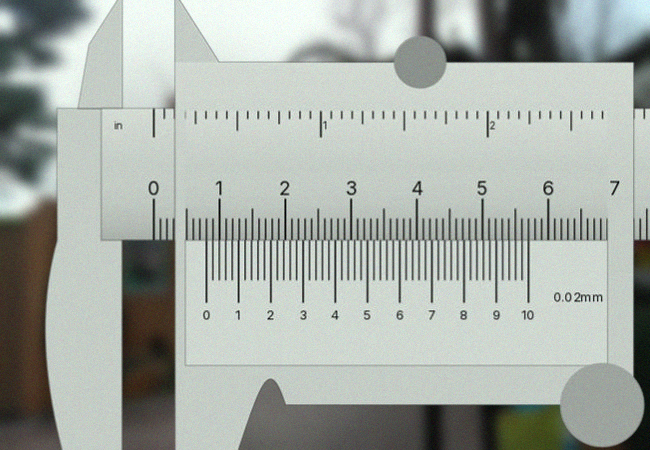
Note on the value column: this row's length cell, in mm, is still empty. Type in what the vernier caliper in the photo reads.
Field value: 8.0 mm
